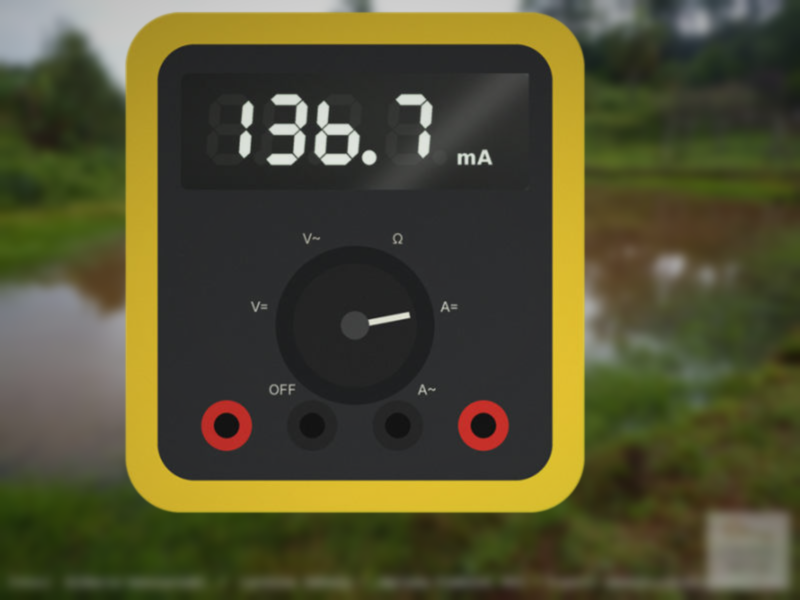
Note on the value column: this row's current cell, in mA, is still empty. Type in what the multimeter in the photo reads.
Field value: 136.7 mA
